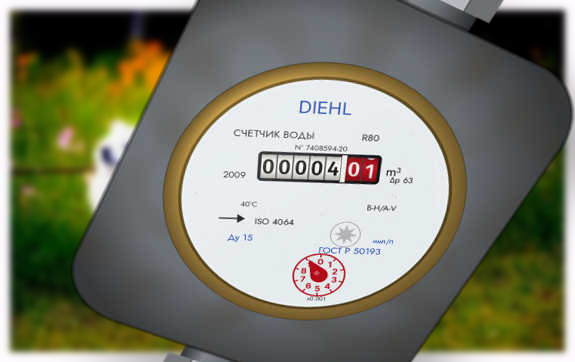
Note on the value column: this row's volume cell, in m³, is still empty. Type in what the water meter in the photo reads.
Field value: 4.009 m³
